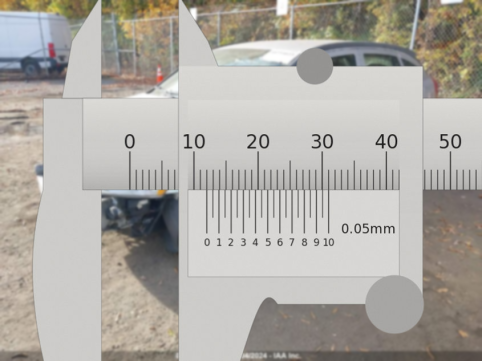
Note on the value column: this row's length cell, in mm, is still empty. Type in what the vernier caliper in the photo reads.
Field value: 12.0 mm
